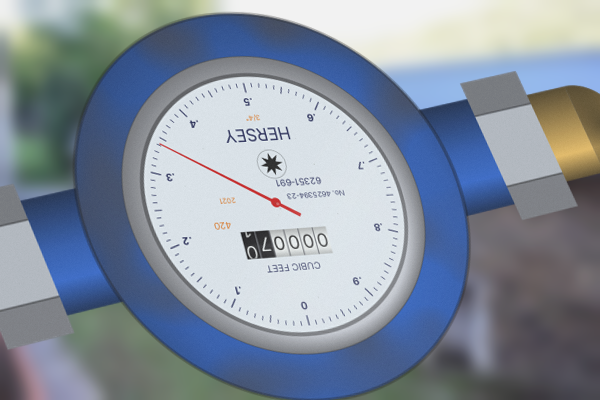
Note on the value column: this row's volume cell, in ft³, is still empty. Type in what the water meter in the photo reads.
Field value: 70.34 ft³
